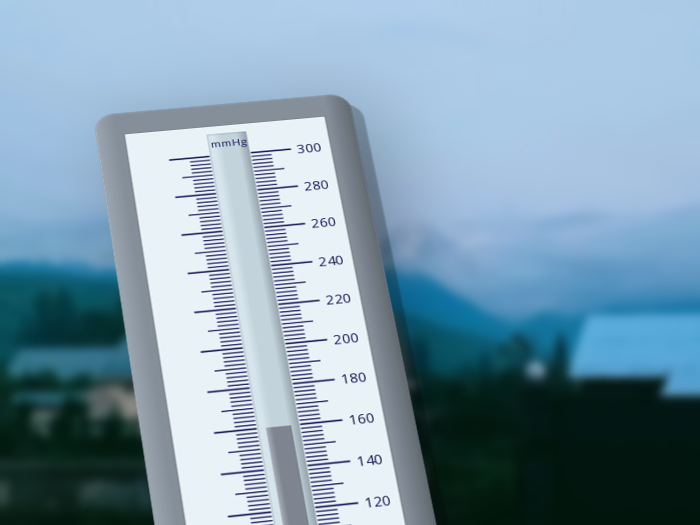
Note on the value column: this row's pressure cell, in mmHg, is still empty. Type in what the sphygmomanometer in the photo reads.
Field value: 160 mmHg
